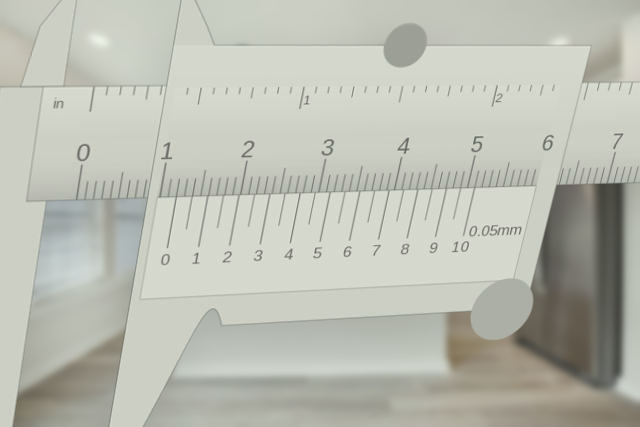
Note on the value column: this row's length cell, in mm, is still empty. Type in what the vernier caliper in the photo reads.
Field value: 12.0 mm
